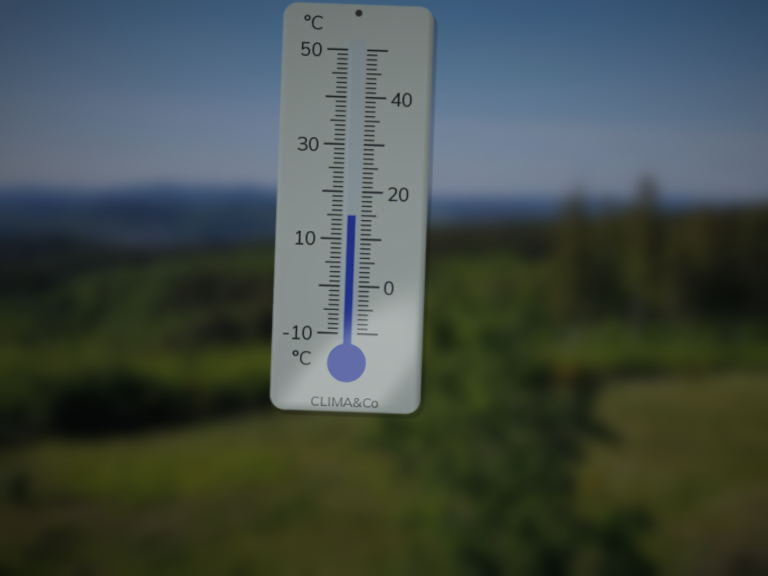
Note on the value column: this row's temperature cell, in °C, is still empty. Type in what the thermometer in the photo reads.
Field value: 15 °C
